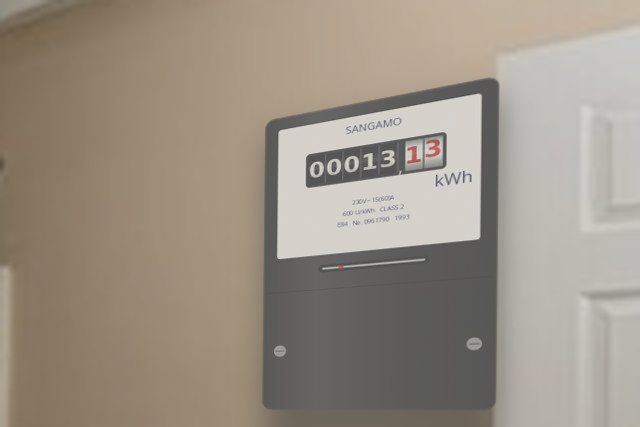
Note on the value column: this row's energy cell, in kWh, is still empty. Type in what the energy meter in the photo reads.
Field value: 13.13 kWh
